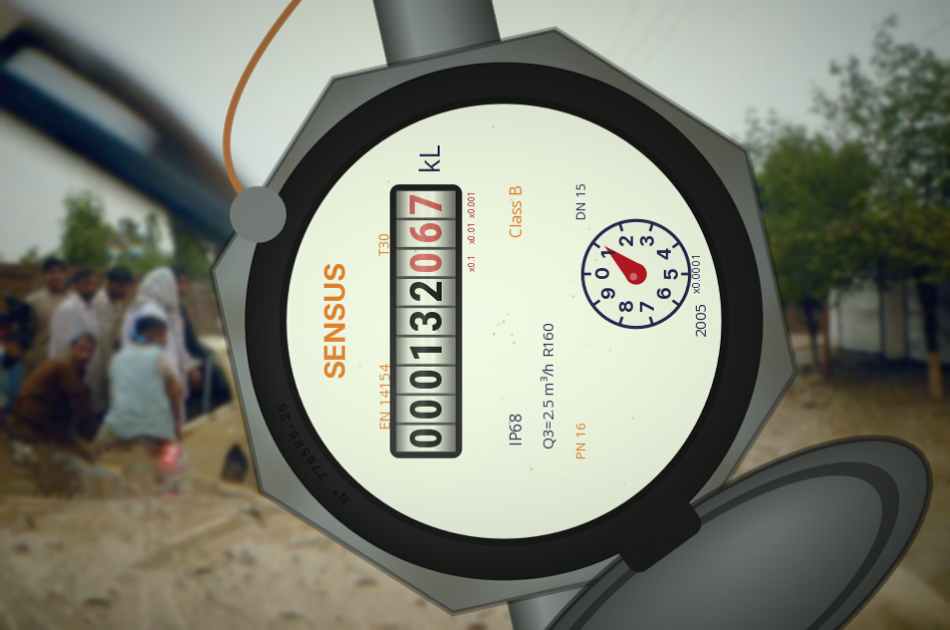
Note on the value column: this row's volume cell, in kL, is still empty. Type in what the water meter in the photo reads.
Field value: 132.0671 kL
